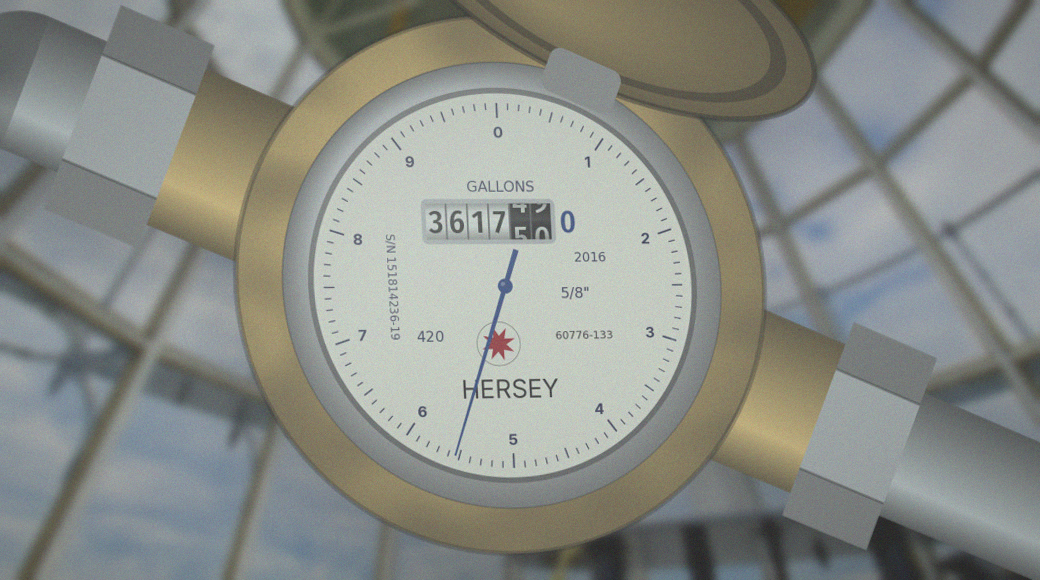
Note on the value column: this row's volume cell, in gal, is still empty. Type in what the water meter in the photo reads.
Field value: 3617495.5 gal
